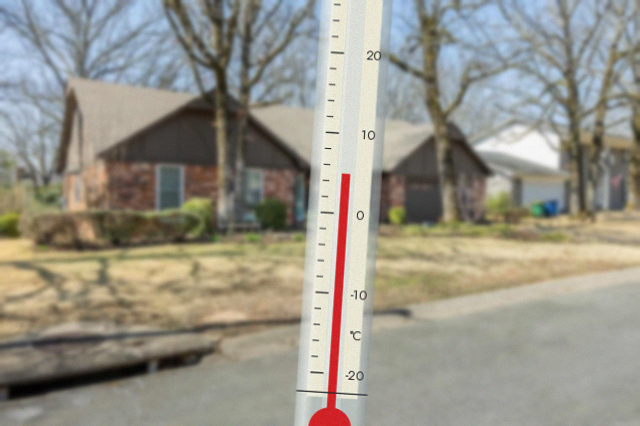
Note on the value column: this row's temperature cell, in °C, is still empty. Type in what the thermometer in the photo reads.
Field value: 5 °C
